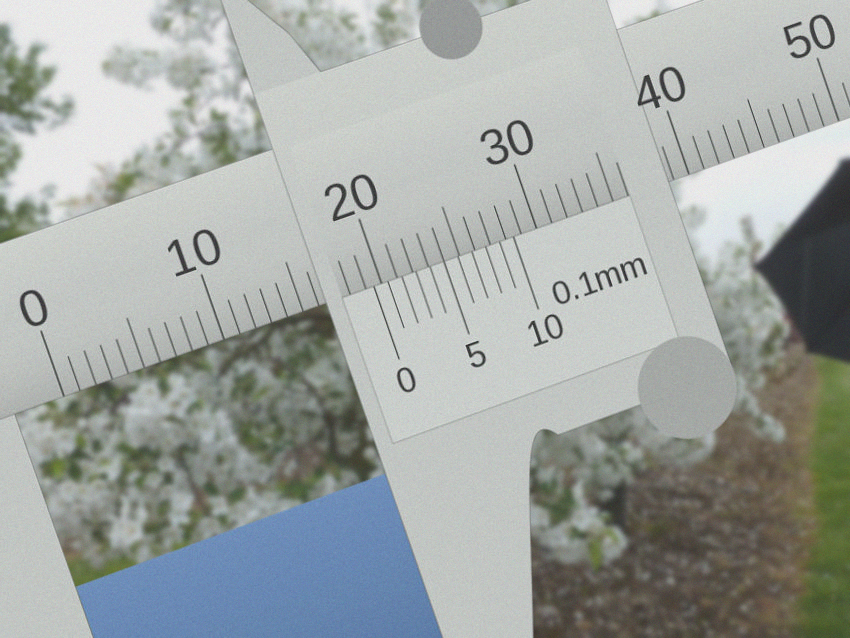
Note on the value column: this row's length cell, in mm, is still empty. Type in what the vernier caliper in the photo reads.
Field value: 19.5 mm
